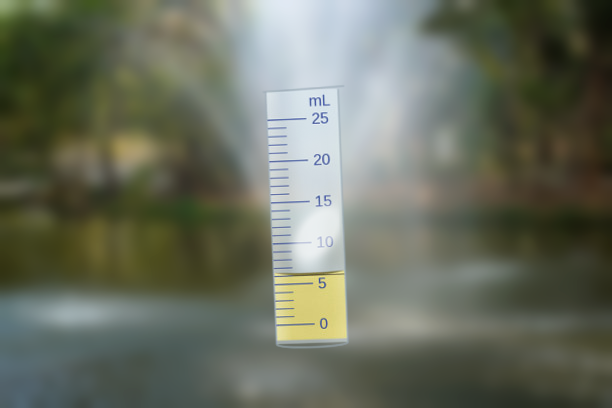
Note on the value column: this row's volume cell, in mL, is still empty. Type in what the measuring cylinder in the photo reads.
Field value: 6 mL
